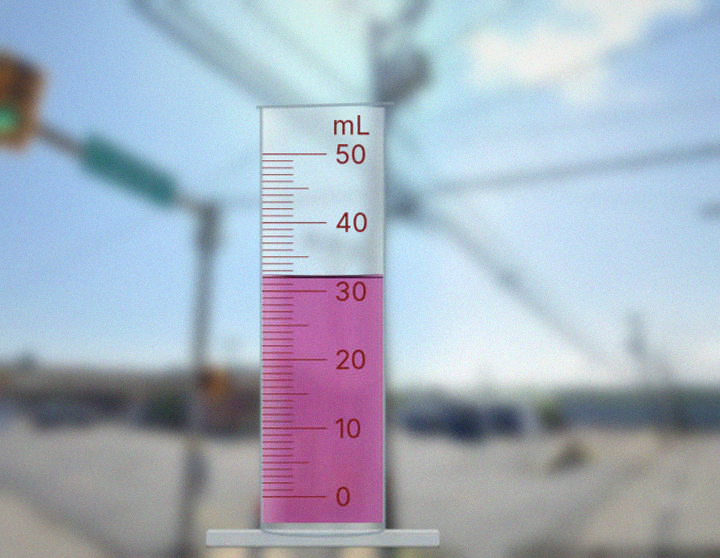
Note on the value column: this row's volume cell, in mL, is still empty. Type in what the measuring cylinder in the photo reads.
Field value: 32 mL
